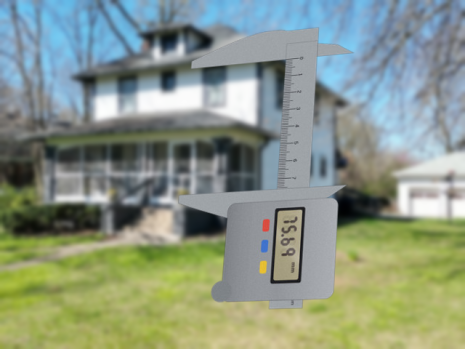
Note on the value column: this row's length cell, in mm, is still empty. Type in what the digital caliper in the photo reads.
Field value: 75.69 mm
